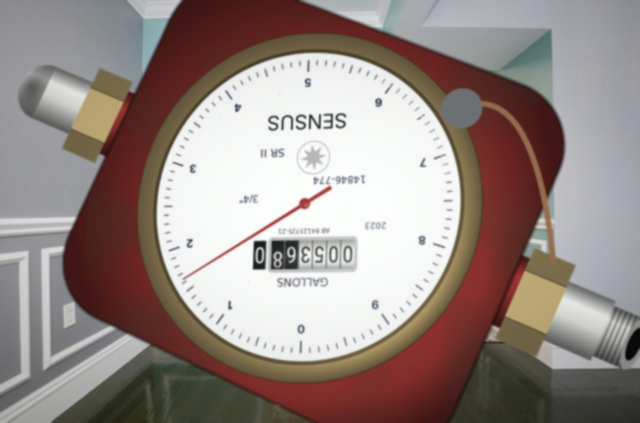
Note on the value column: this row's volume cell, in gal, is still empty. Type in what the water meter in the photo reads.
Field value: 53681.6 gal
